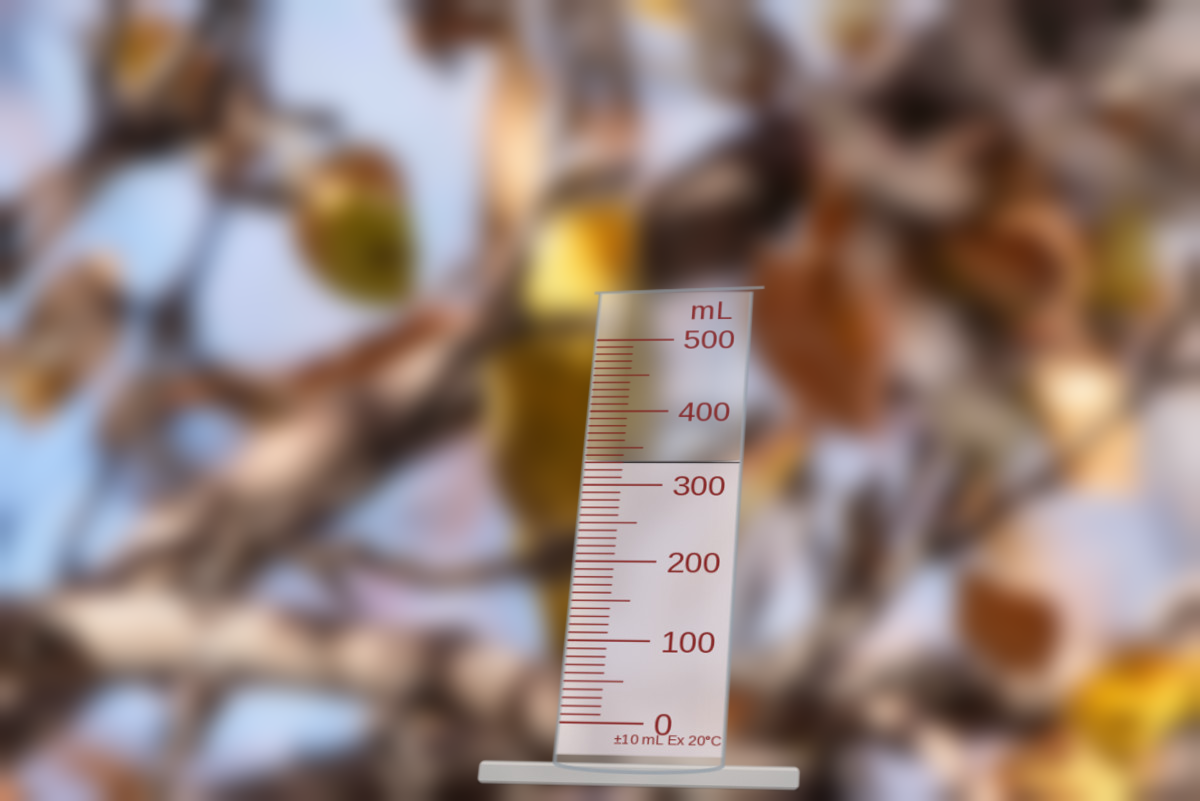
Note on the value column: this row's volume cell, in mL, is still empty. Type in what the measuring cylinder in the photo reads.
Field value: 330 mL
